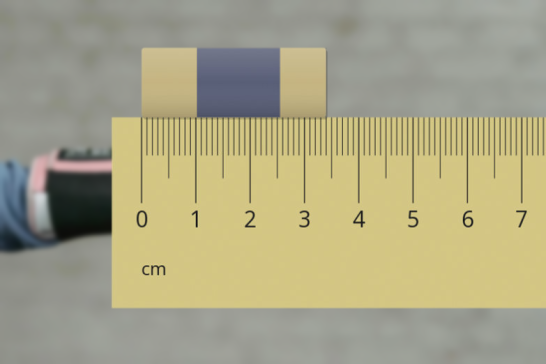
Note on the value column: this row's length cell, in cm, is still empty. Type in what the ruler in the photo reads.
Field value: 3.4 cm
